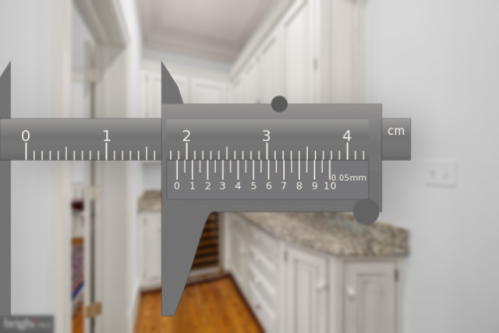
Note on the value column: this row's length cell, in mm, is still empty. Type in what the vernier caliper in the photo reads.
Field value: 18.8 mm
